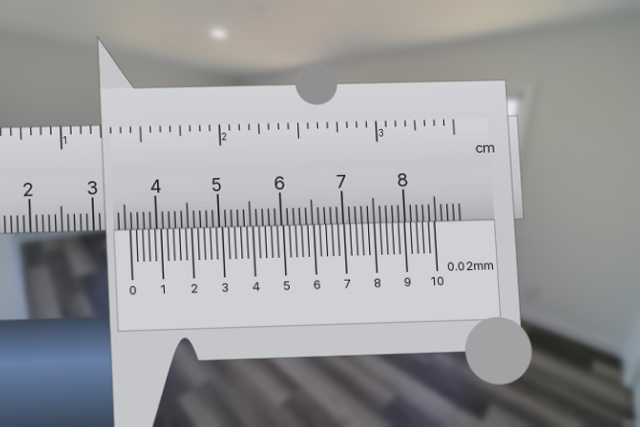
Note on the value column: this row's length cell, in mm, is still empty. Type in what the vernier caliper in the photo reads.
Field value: 35.8 mm
